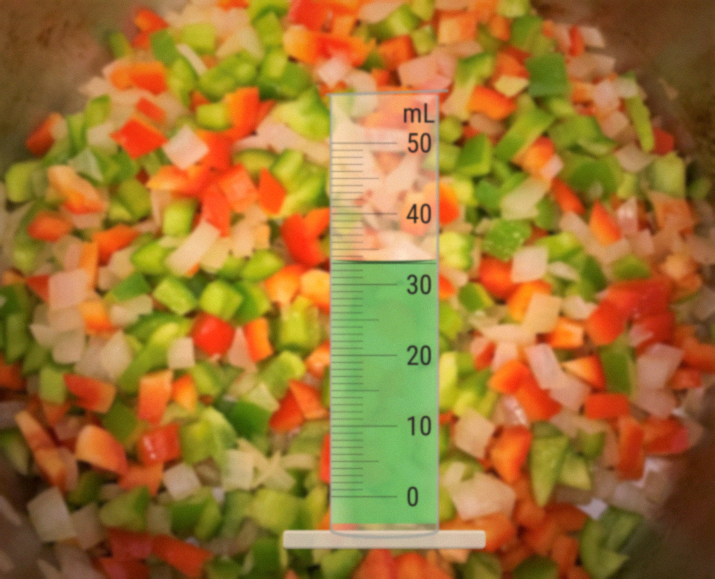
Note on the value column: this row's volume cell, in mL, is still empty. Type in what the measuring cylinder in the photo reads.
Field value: 33 mL
